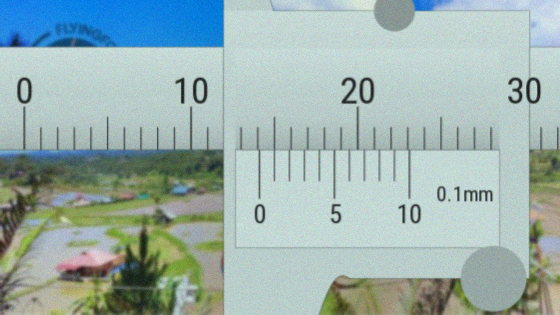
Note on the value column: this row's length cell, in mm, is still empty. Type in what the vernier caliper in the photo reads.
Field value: 14.1 mm
